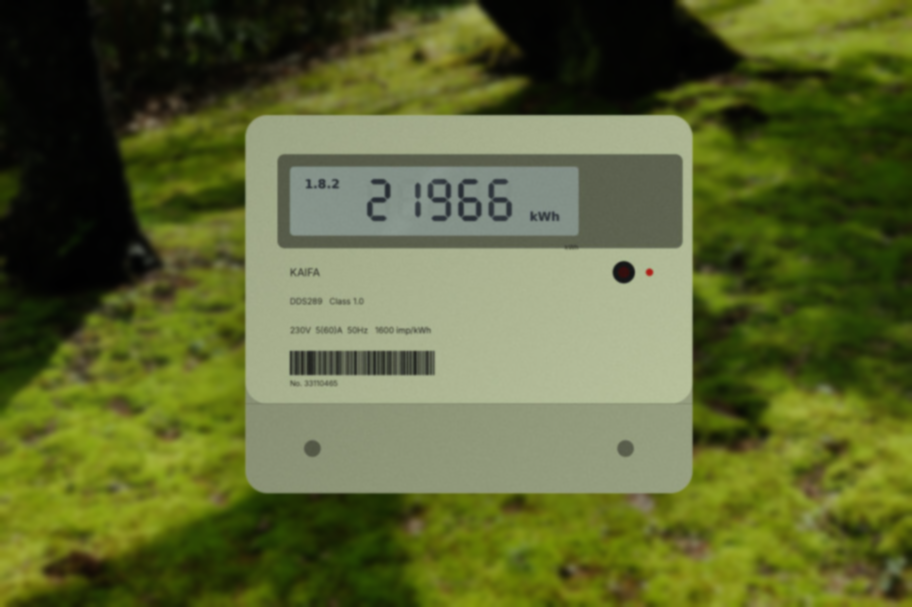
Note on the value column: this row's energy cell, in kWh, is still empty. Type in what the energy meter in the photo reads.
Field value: 21966 kWh
